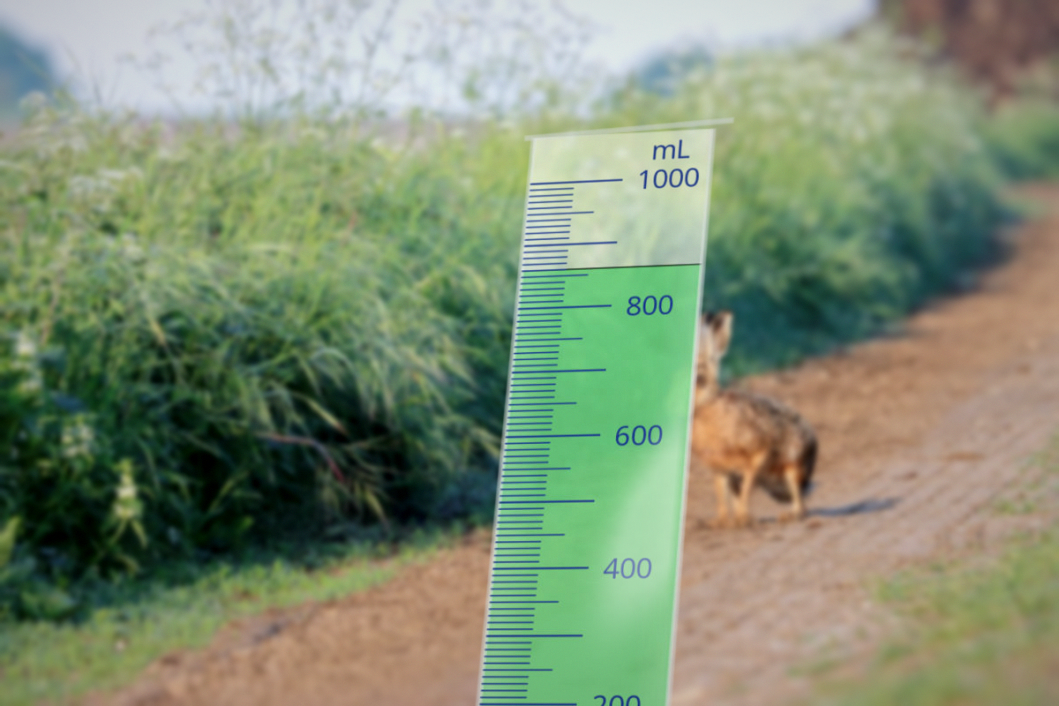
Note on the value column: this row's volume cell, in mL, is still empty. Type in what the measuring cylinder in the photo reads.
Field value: 860 mL
